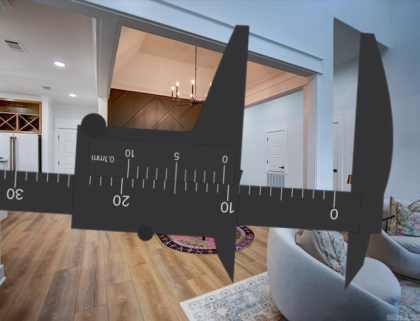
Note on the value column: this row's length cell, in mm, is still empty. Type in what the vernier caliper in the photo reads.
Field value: 10.5 mm
